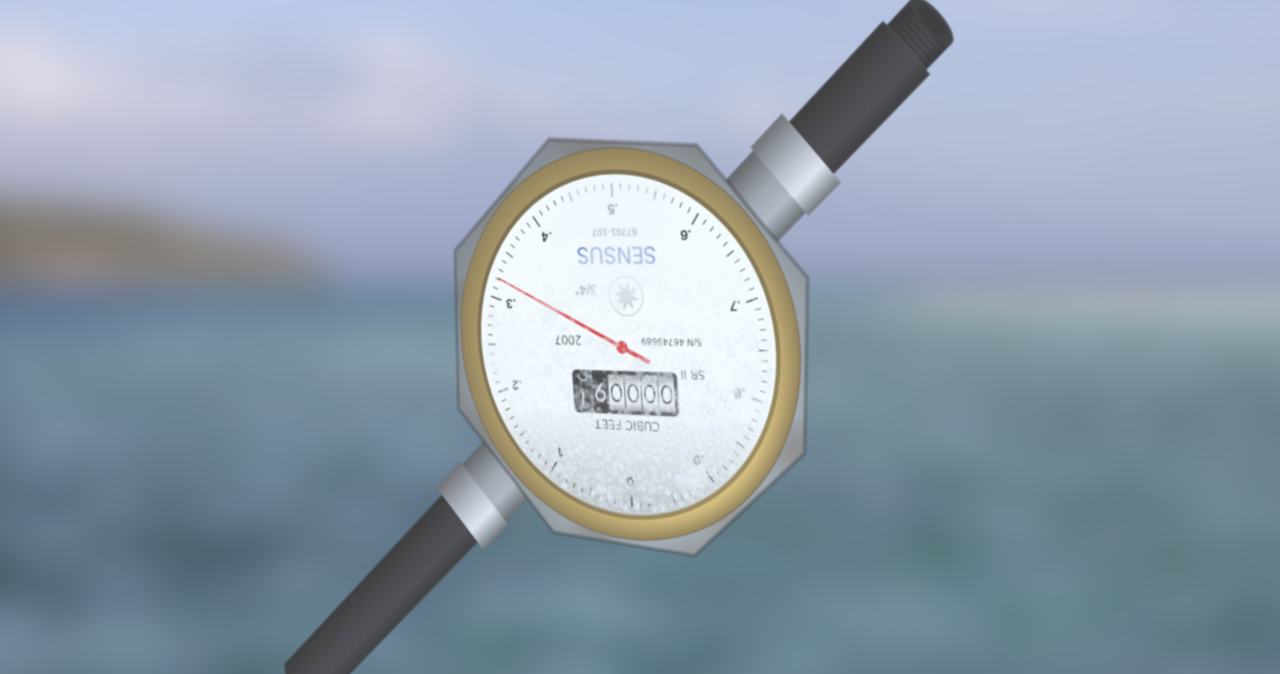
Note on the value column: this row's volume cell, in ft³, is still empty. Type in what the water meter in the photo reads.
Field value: 91.32 ft³
